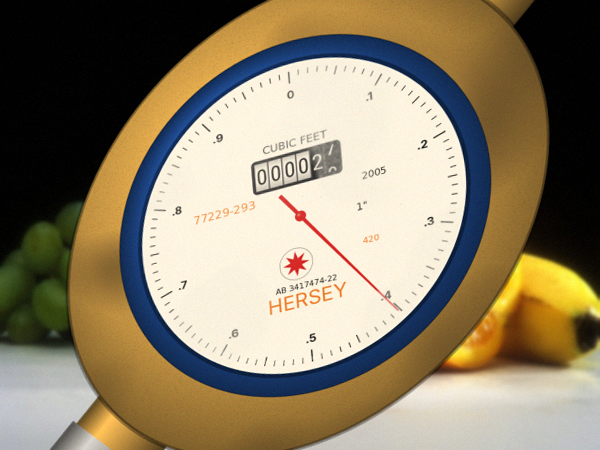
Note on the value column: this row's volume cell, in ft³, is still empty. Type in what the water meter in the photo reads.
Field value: 27.40 ft³
